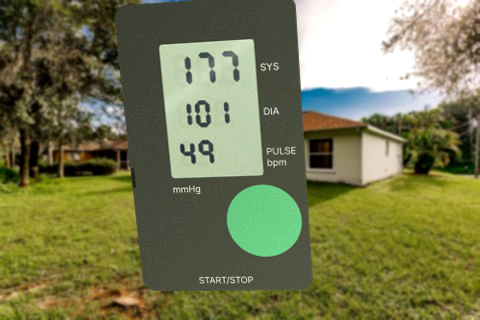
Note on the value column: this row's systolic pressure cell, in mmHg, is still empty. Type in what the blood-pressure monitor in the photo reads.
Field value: 177 mmHg
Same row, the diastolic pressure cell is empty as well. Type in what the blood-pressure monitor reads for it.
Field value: 101 mmHg
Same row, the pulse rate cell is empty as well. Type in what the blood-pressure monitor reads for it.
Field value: 49 bpm
